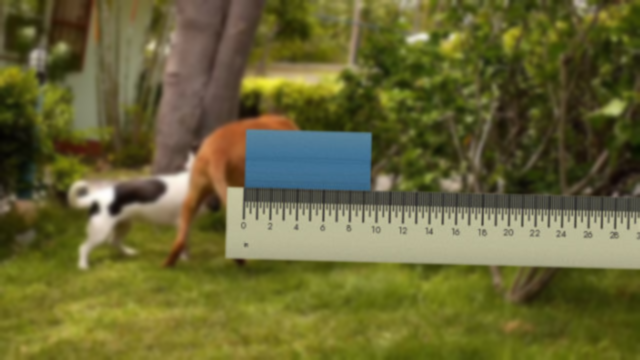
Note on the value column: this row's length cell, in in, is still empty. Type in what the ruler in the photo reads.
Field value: 9.5 in
